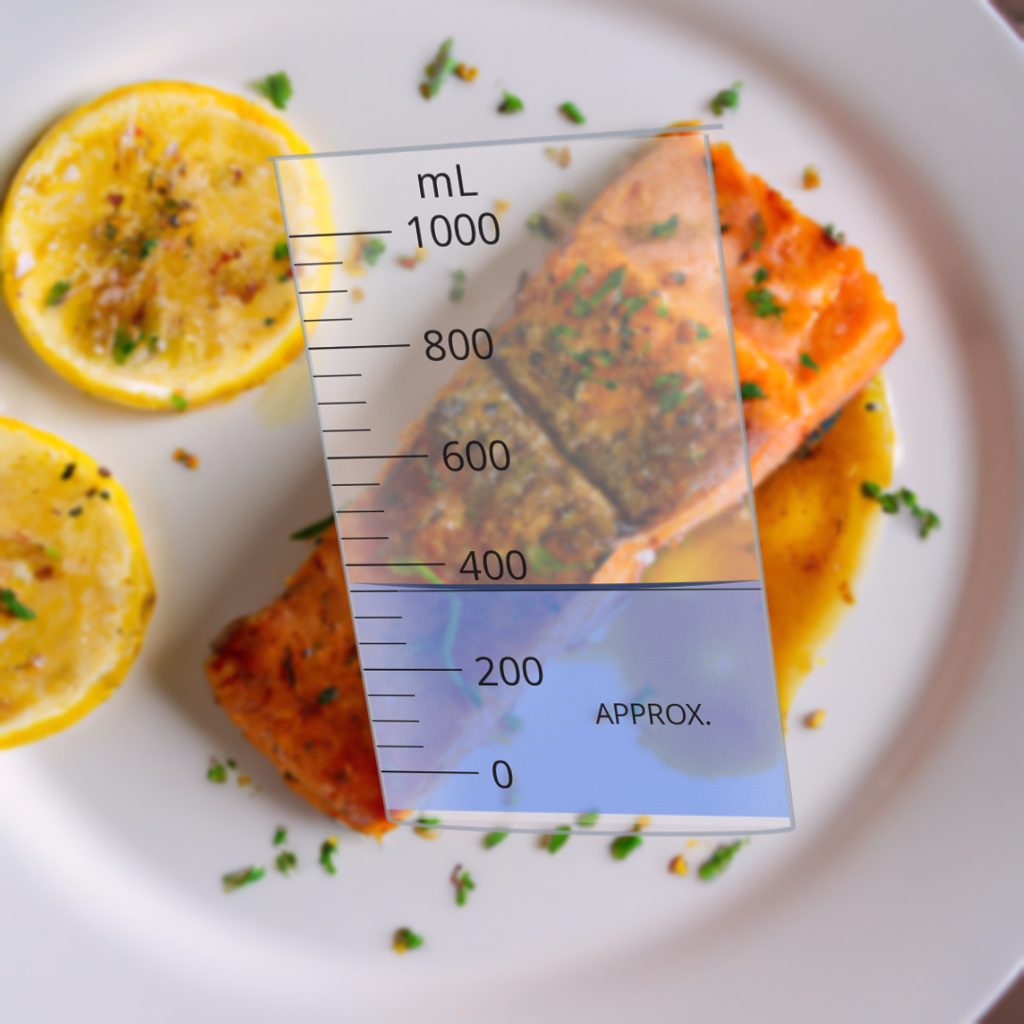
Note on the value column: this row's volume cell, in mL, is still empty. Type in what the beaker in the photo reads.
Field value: 350 mL
